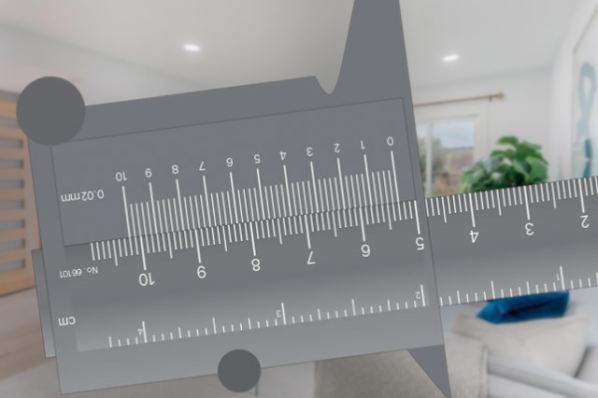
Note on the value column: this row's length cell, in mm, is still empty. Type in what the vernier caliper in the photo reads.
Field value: 53.0 mm
